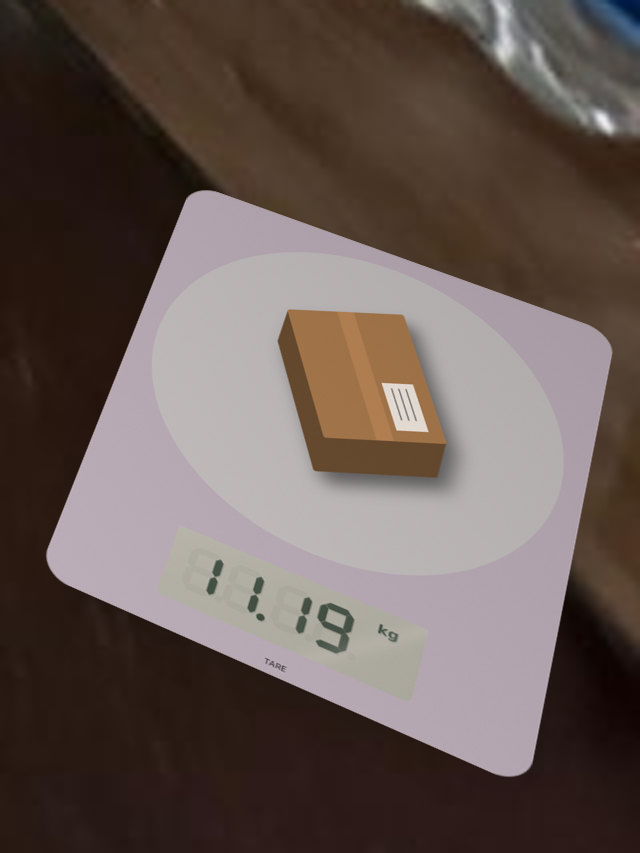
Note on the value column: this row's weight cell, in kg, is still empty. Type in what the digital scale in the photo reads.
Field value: 11.19 kg
